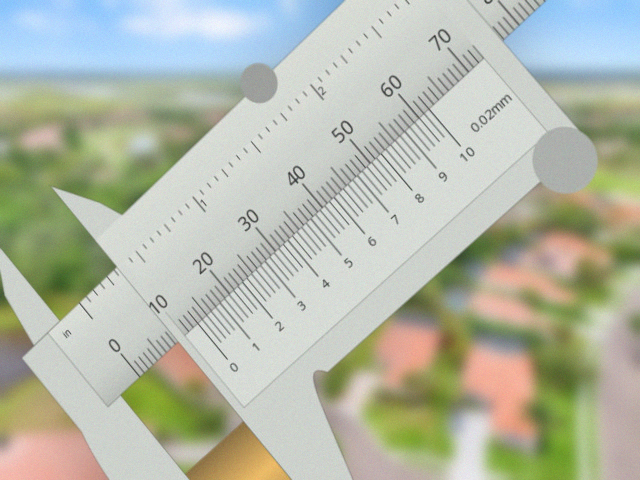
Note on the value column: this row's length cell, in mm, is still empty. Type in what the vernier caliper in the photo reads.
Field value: 13.0 mm
